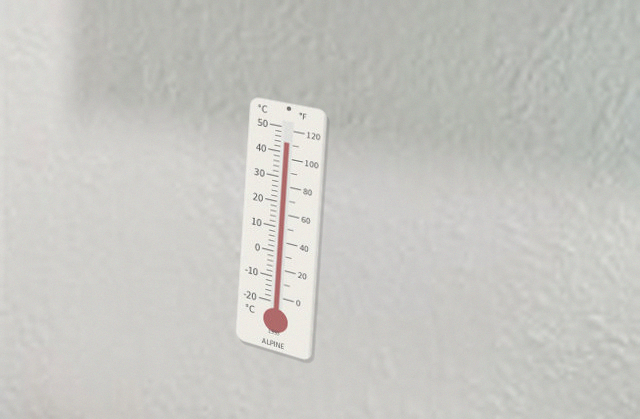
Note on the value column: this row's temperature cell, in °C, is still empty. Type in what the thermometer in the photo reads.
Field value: 44 °C
